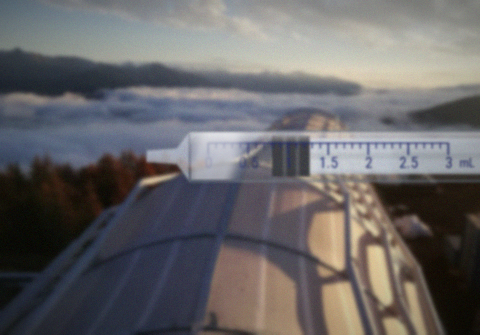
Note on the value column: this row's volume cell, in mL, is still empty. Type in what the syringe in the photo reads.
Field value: 0.8 mL
